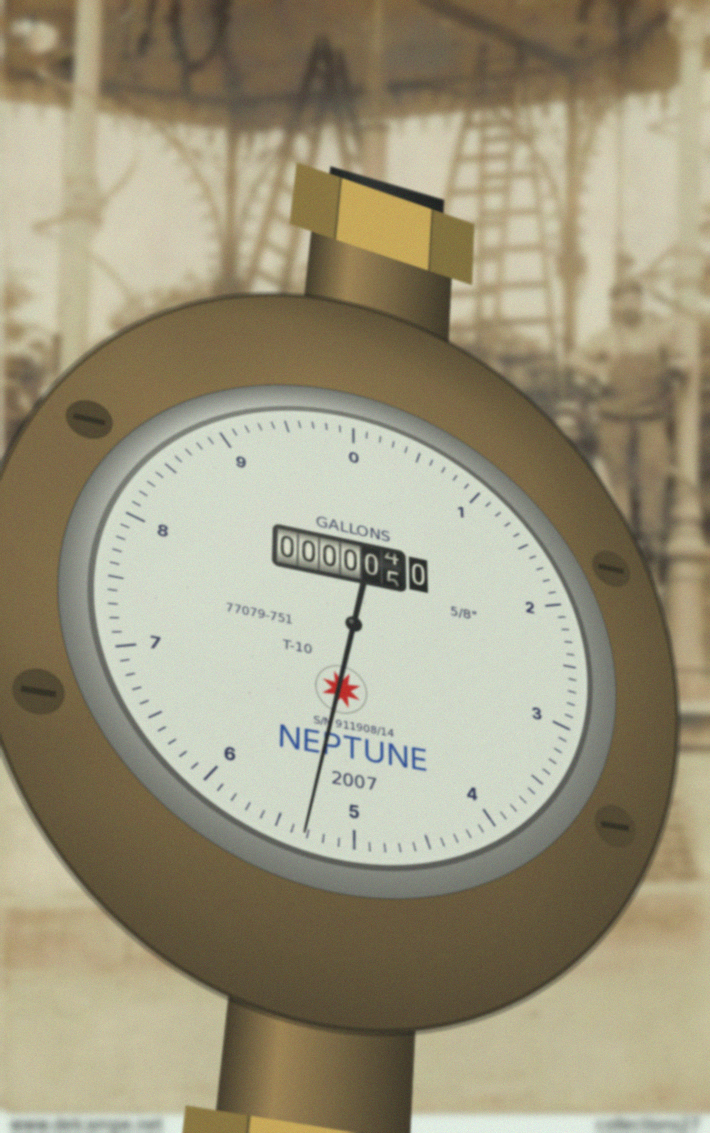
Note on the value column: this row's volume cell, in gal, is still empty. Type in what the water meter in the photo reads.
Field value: 45.3 gal
